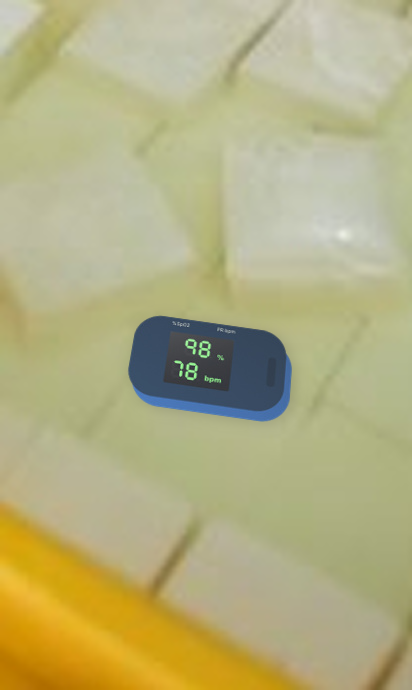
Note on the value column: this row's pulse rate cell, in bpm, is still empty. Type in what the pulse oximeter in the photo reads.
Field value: 78 bpm
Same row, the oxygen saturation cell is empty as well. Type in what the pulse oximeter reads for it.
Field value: 98 %
